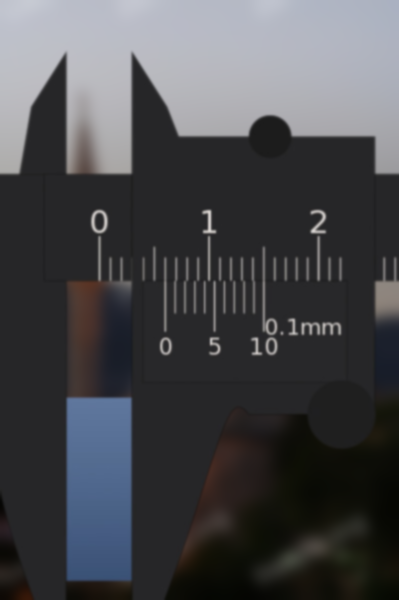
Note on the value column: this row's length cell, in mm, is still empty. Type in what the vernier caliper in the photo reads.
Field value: 6.0 mm
